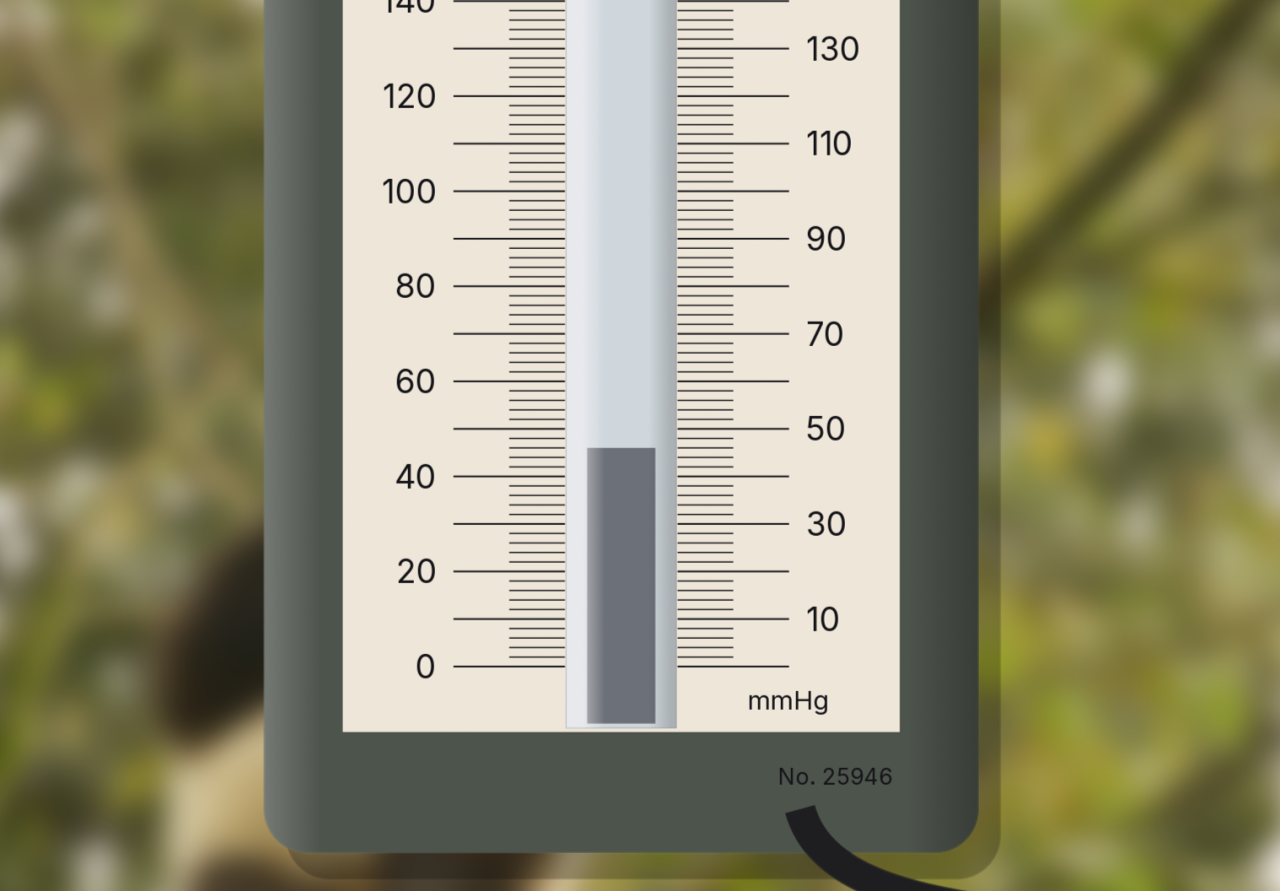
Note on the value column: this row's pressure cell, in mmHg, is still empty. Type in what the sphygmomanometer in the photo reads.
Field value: 46 mmHg
